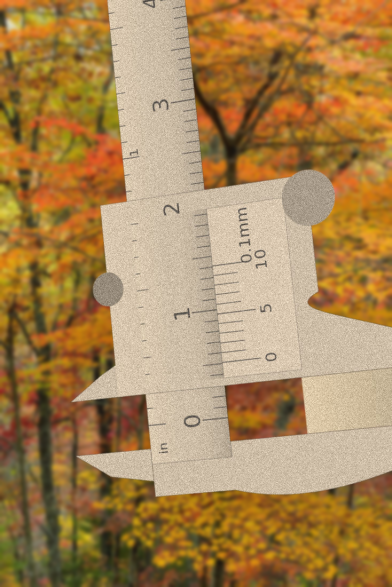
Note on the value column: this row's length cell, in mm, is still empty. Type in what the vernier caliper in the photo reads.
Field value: 5.1 mm
